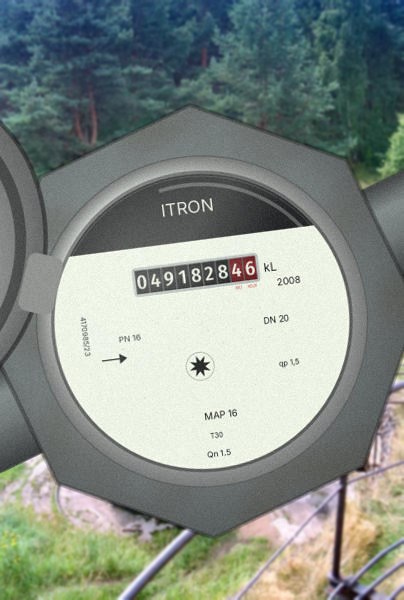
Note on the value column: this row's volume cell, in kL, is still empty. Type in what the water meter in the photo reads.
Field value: 491828.46 kL
